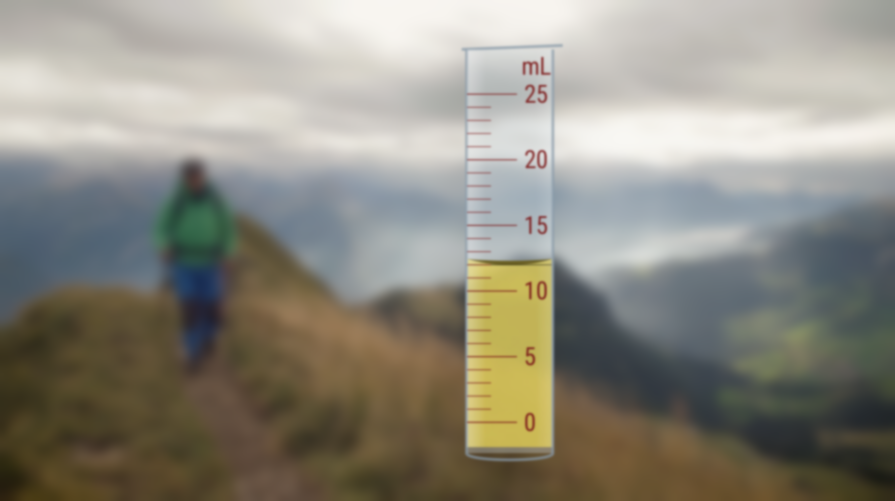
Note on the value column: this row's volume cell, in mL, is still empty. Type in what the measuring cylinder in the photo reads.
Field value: 12 mL
